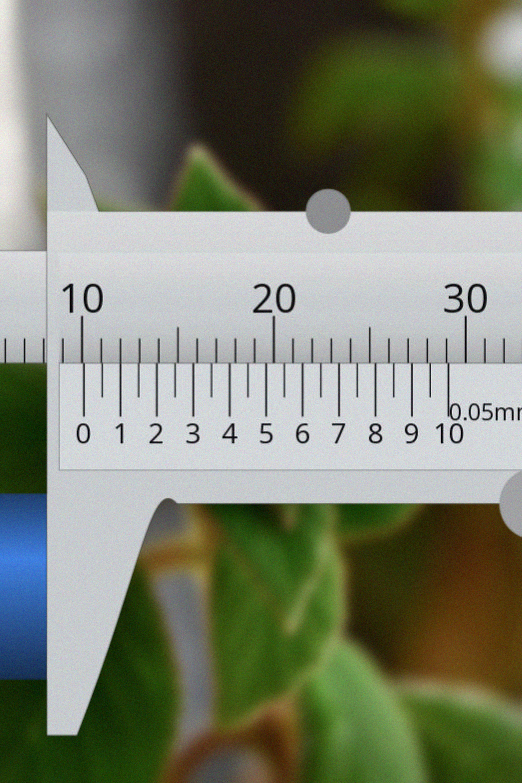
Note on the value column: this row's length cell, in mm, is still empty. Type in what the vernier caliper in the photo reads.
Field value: 10.1 mm
